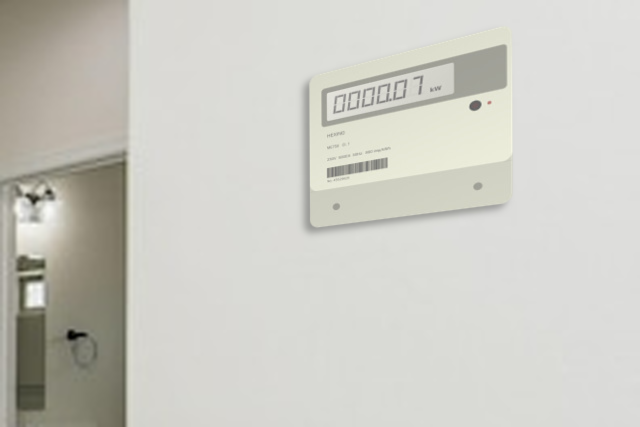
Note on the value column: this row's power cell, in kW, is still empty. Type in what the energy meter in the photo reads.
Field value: 0.07 kW
